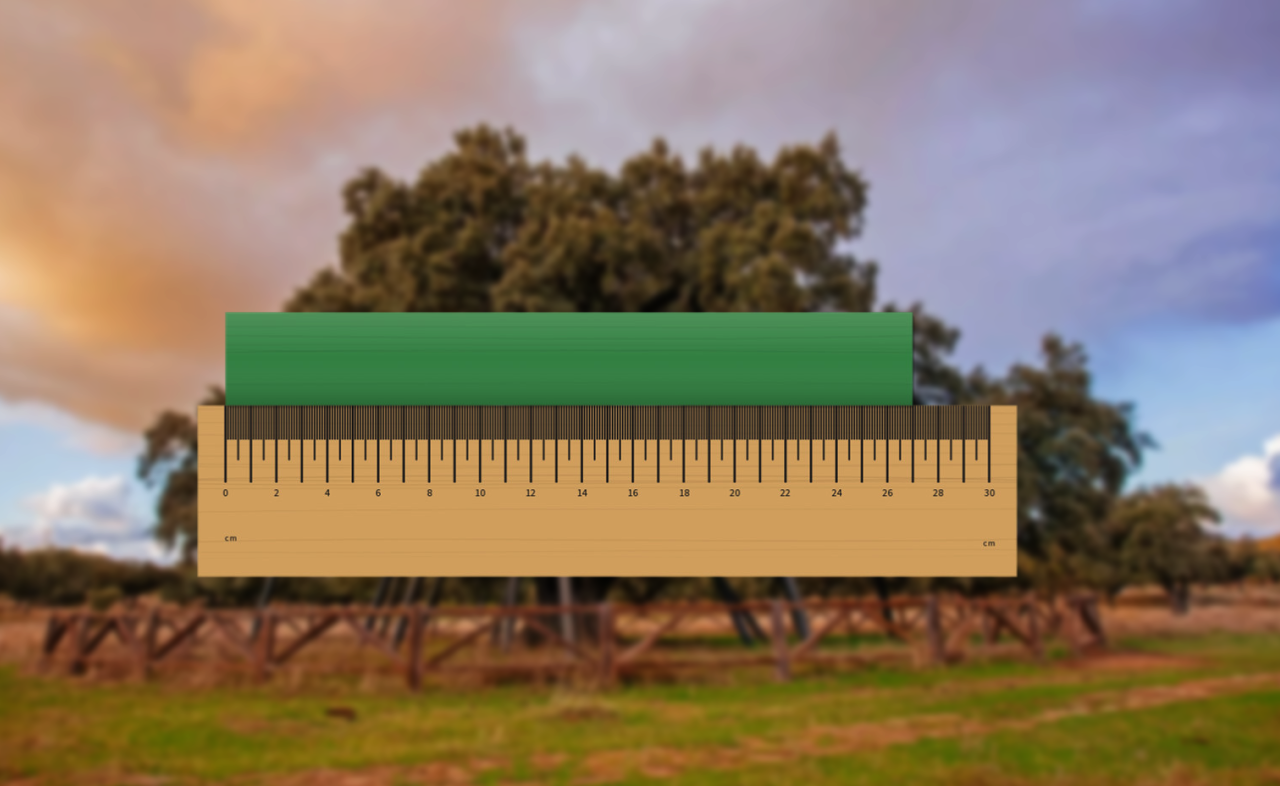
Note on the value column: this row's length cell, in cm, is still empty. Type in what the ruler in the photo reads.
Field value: 27 cm
